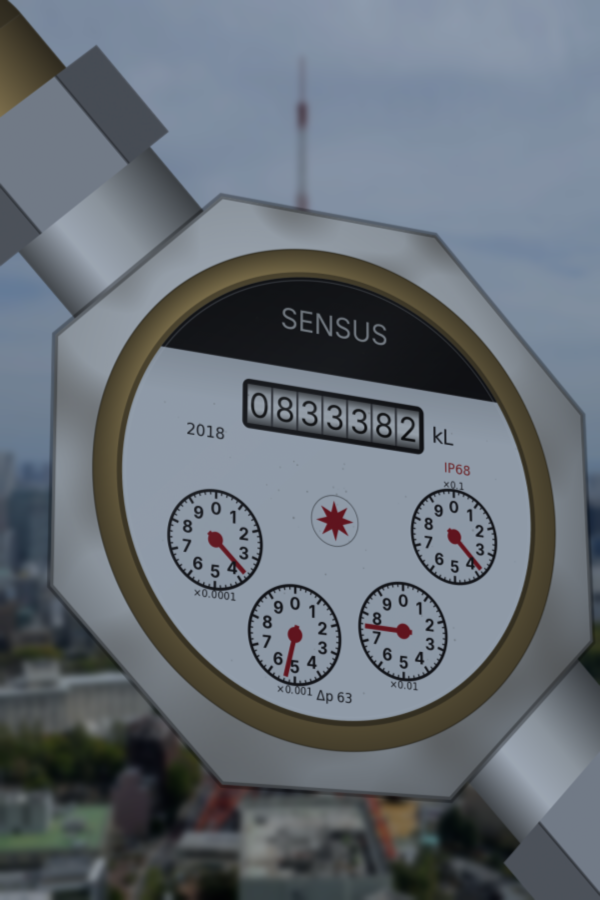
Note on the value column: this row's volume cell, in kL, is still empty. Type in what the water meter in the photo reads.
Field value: 833382.3753 kL
